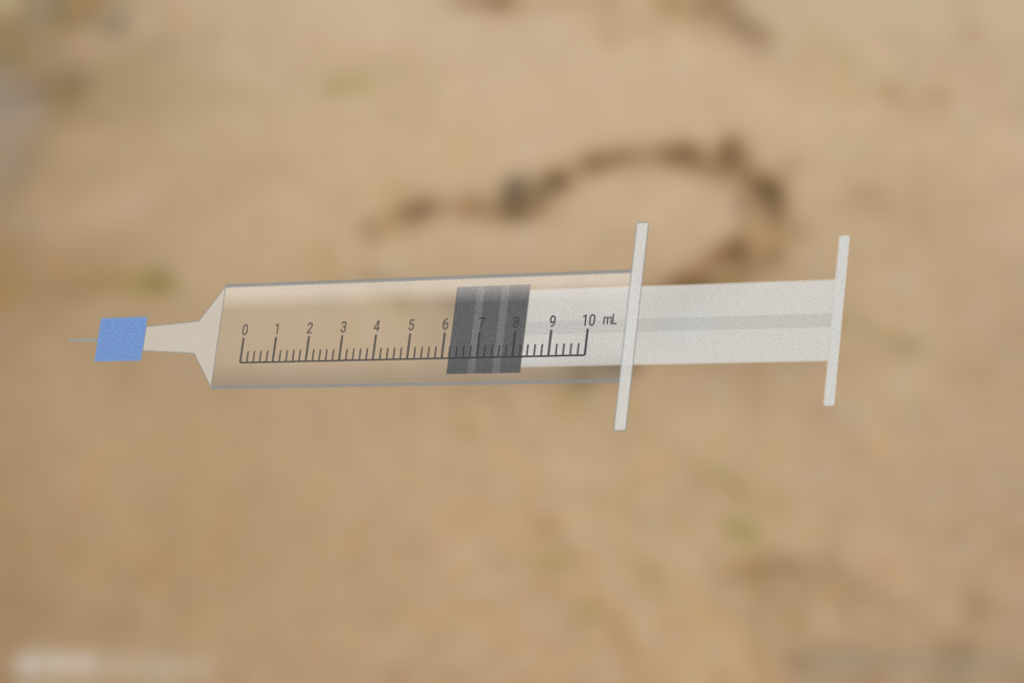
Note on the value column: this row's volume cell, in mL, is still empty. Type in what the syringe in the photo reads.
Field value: 6.2 mL
